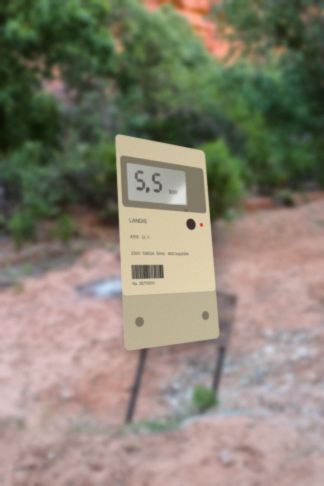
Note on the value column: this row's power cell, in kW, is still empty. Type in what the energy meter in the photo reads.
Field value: 5.5 kW
